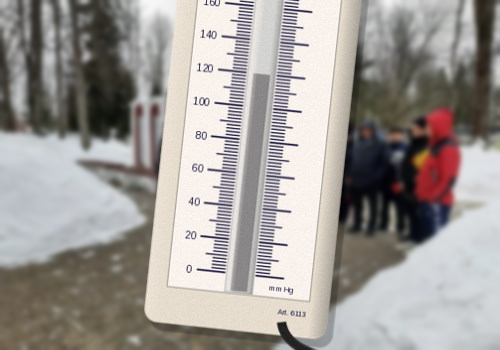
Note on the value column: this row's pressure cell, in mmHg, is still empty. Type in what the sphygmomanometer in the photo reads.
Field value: 120 mmHg
